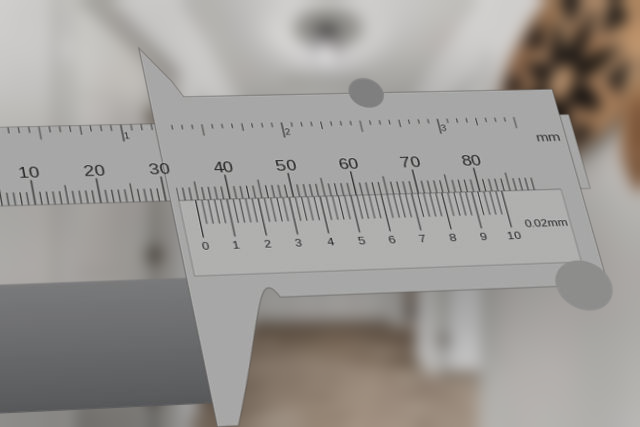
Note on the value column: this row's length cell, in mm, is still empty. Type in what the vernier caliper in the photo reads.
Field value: 34.6 mm
